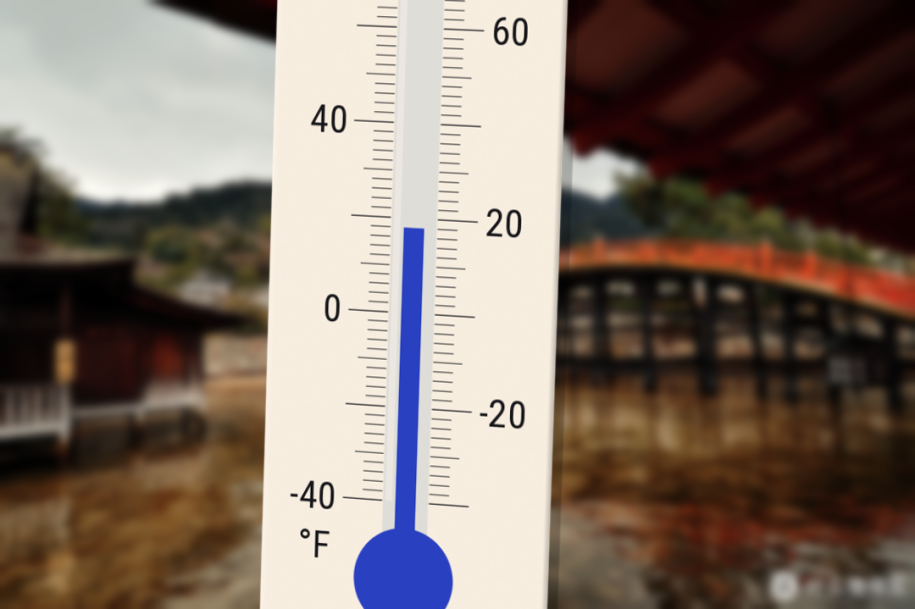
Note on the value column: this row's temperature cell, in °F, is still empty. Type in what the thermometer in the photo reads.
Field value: 18 °F
